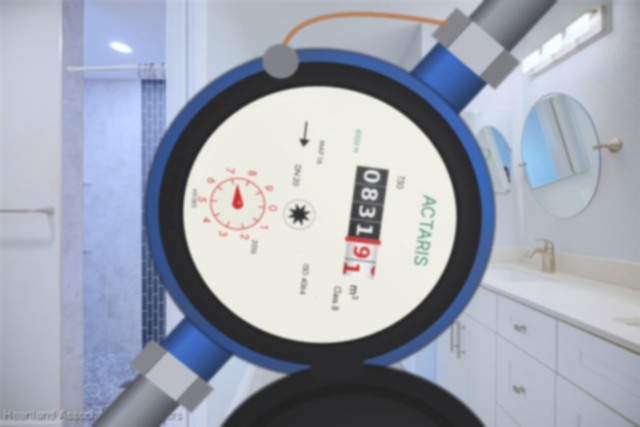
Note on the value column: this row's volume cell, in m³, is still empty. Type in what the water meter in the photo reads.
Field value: 831.907 m³
